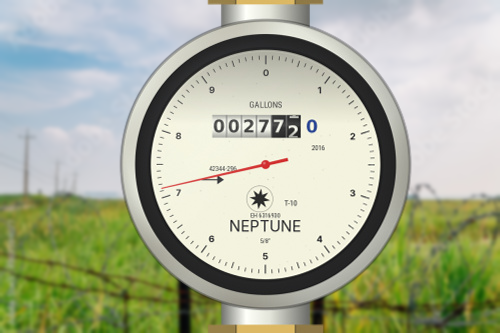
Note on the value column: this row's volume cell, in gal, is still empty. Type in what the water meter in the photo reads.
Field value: 27717.1 gal
